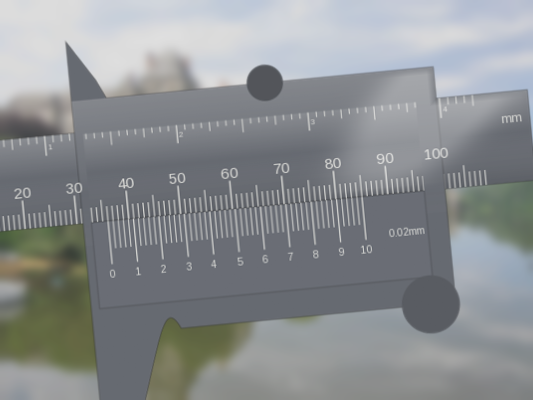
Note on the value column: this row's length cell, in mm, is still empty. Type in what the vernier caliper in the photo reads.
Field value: 36.0 mm
